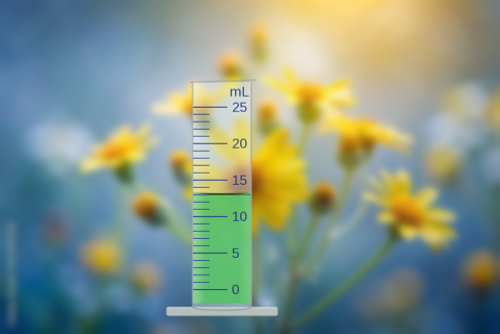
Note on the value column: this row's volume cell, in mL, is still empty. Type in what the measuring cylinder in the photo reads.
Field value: 13 mL
